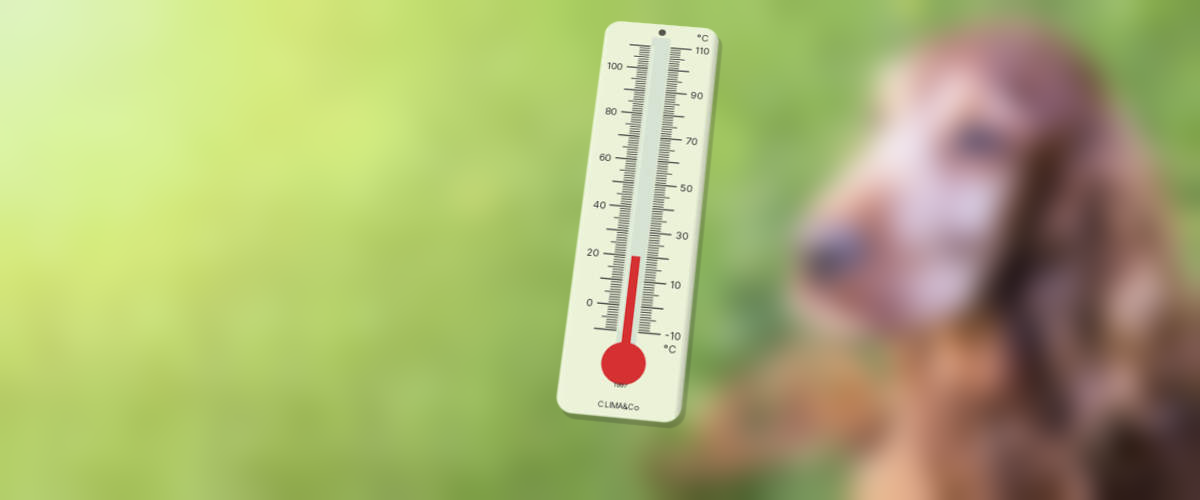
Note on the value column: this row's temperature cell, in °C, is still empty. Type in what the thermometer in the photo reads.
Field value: 20 °C
